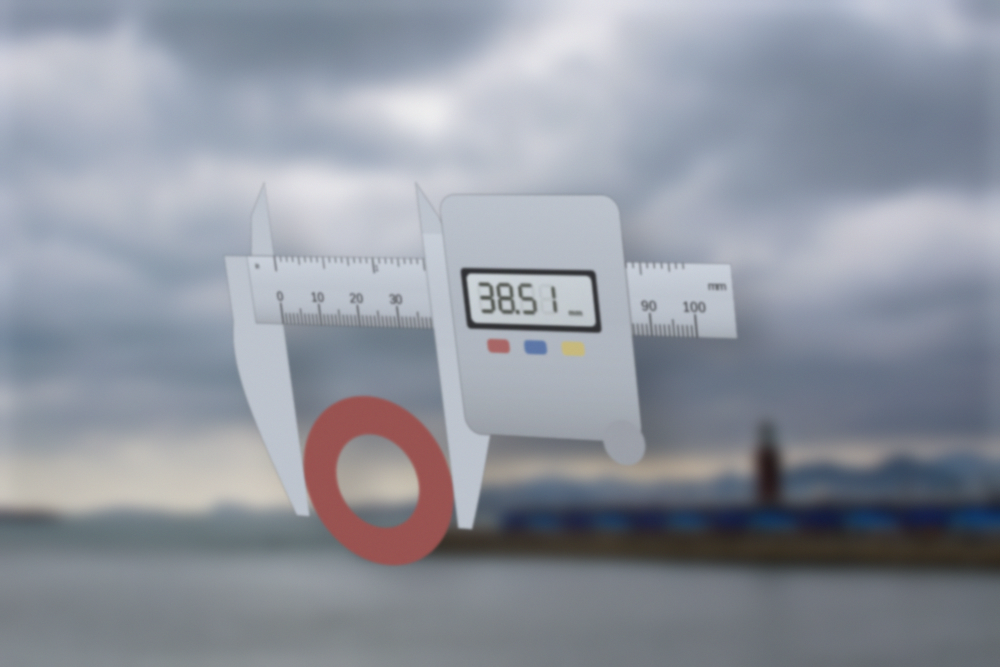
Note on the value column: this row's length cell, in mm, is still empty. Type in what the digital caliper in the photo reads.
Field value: 38.51 mm
